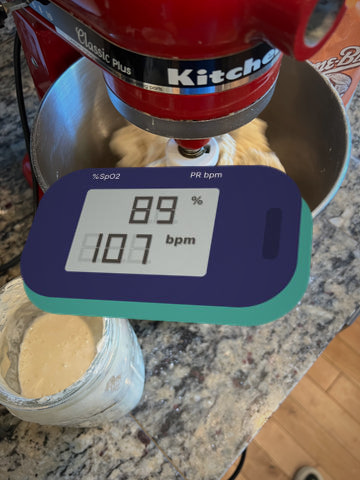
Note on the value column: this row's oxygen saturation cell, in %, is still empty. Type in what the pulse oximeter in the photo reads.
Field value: 89 %
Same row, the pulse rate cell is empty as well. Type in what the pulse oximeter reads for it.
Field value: 107 bpm
